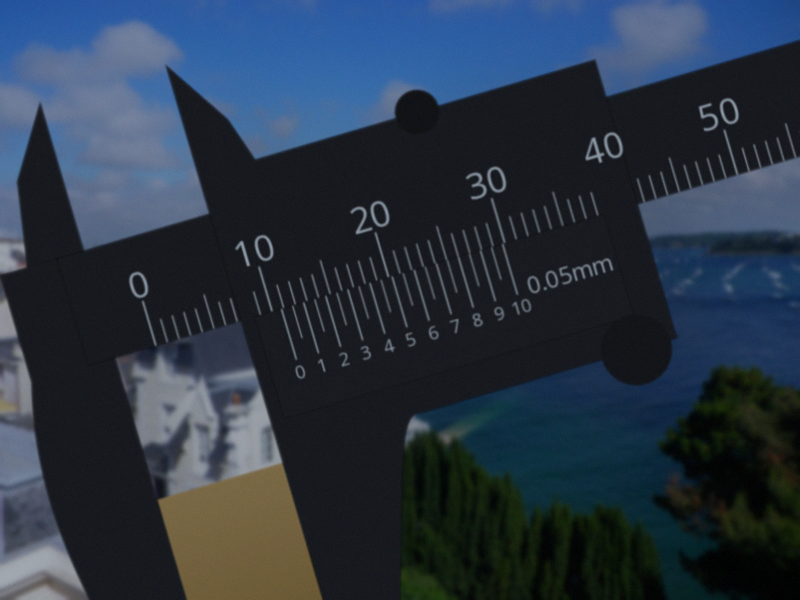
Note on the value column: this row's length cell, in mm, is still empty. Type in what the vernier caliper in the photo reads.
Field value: 10.8 mm
